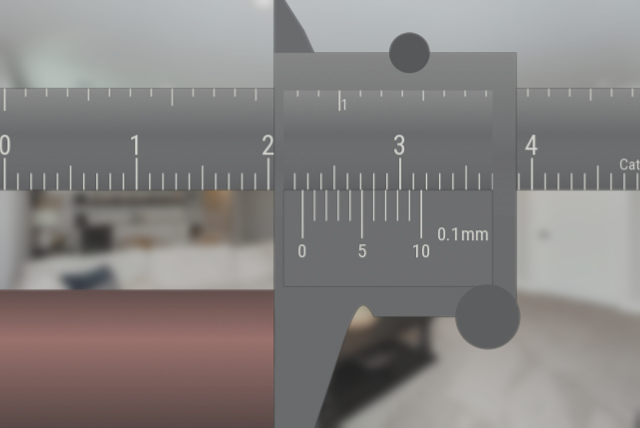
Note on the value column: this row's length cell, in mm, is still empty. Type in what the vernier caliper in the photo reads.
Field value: 22.6 mm
